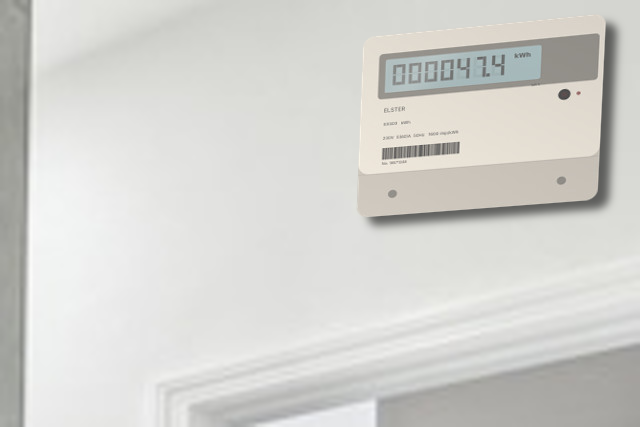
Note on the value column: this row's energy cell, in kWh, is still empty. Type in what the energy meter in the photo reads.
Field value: 47.4 kWh
